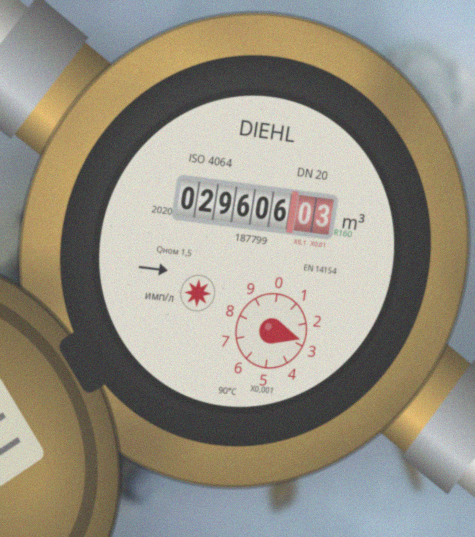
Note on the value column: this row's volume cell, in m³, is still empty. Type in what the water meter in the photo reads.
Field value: 29606.032 m³
